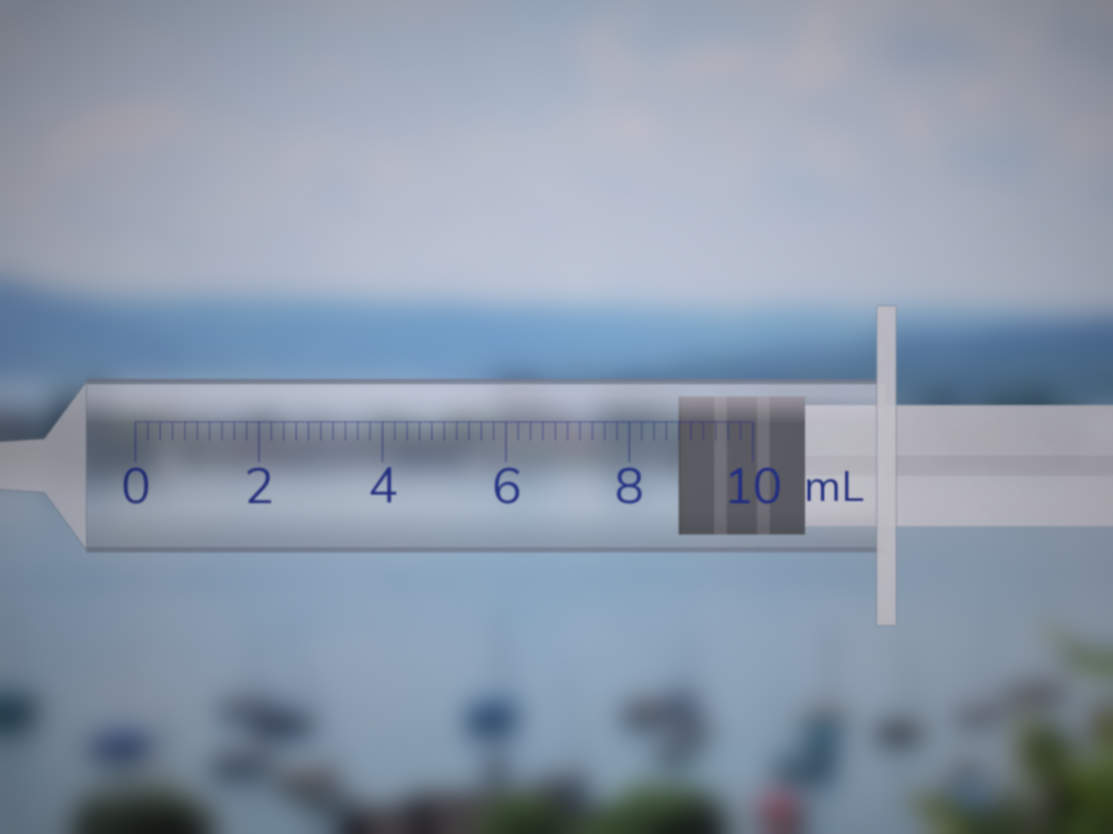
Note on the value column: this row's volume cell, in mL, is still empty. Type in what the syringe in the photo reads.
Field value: 8.8 mL
